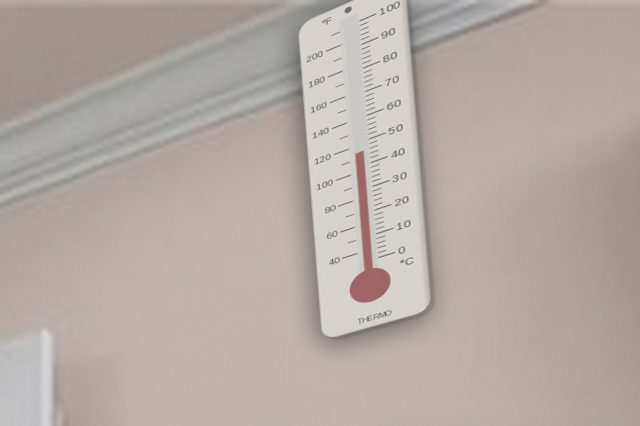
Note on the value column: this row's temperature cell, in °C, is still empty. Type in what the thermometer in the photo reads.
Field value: 46 °C
